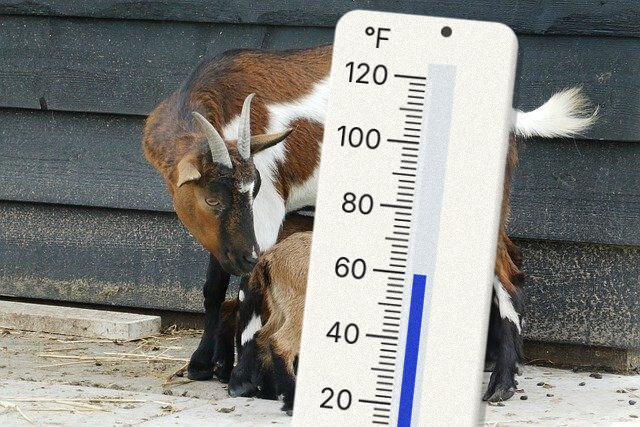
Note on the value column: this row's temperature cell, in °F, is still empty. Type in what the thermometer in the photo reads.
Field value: 60 °F
